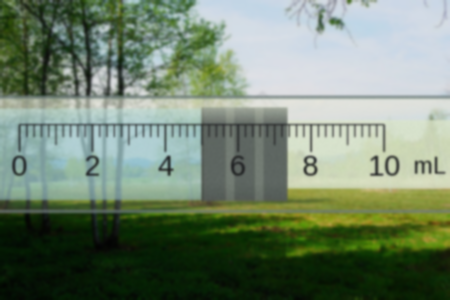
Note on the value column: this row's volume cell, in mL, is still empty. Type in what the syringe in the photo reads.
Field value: 5 mL
